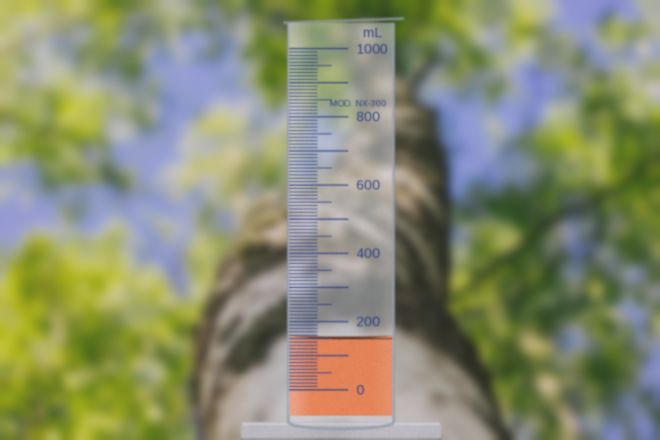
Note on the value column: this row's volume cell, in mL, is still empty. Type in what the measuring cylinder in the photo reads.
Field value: 150 mL
